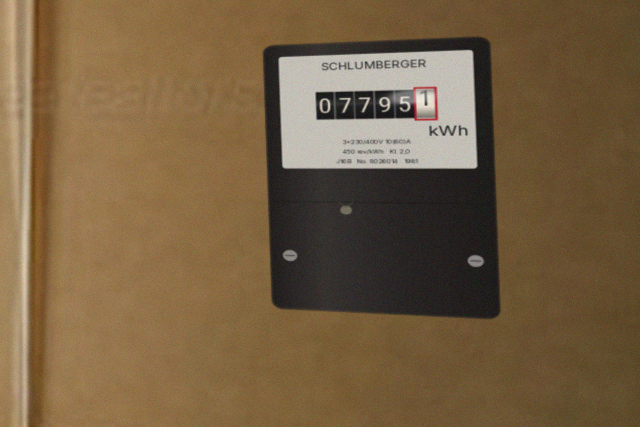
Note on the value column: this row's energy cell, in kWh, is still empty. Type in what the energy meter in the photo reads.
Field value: 7795.1 kWh
